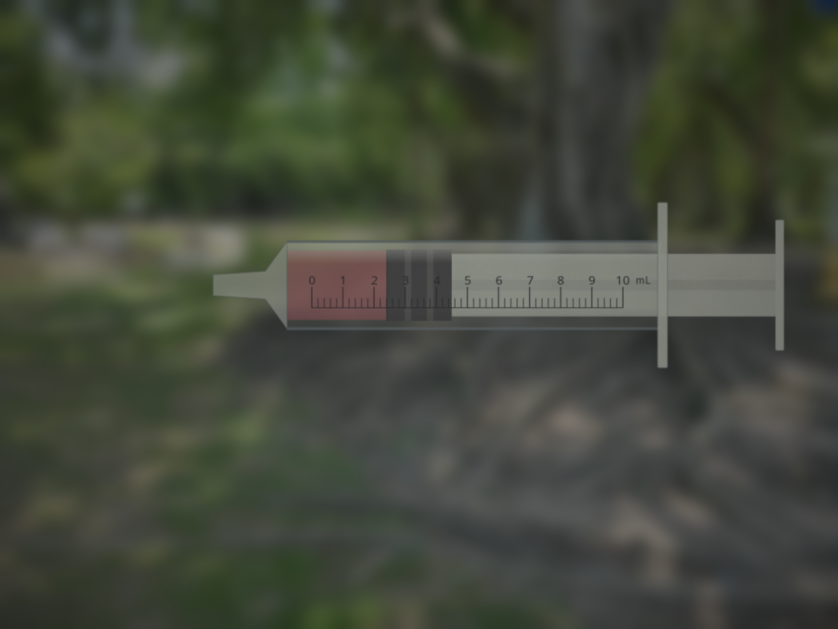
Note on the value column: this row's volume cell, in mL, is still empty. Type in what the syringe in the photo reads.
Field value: 2.4 mL
